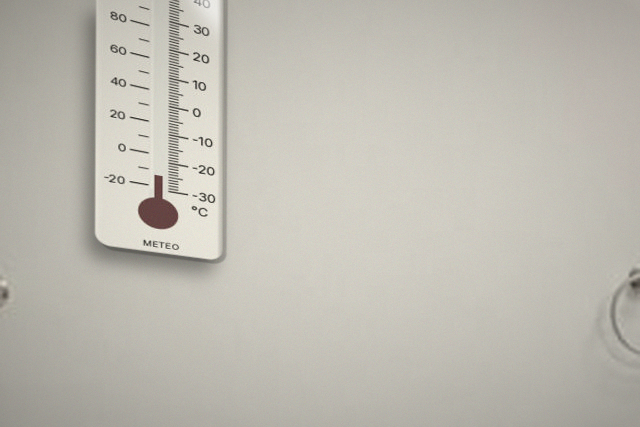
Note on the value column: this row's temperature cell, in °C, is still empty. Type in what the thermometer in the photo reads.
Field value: -25 °C
